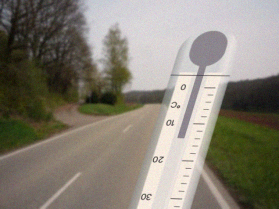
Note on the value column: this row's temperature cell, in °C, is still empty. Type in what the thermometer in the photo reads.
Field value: 14 °C
